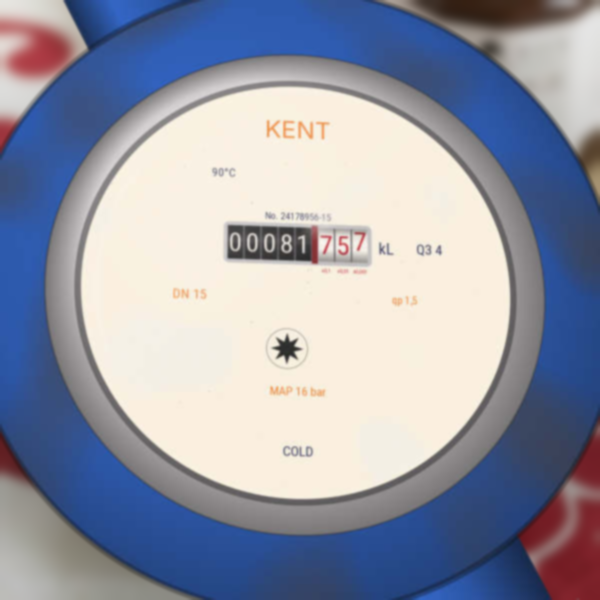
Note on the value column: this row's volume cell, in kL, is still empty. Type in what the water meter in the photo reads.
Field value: 81.757 kL
